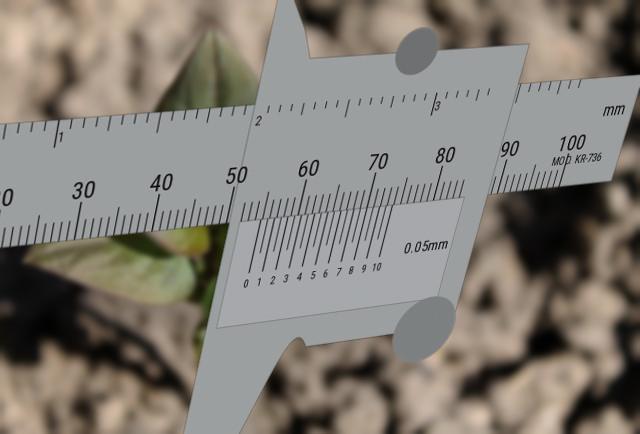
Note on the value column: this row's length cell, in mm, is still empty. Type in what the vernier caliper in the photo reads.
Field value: 54.8 mm
